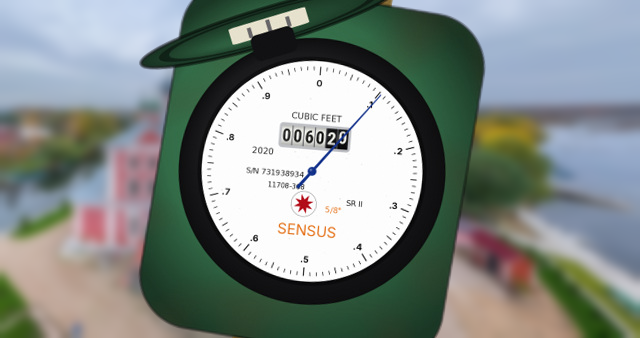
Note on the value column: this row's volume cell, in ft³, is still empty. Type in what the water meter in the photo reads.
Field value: 6020.10 ft³
